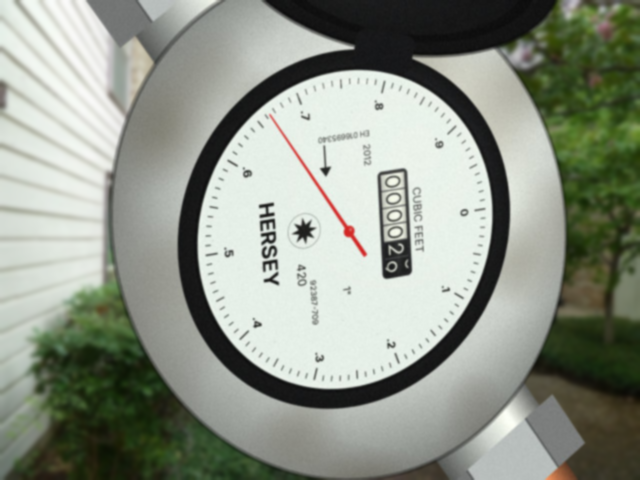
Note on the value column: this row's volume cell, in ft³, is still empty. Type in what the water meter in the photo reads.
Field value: 28.66 ft³
